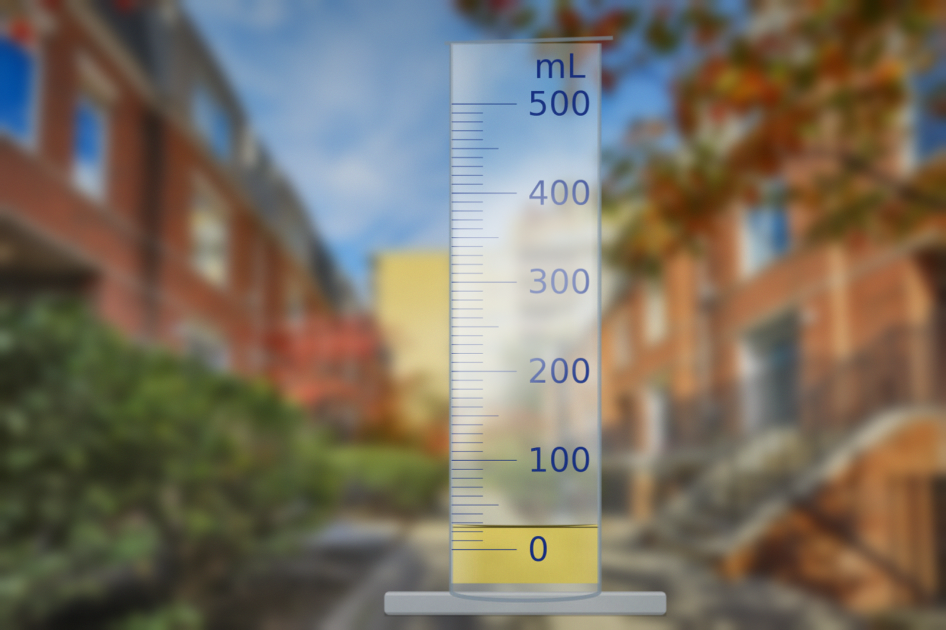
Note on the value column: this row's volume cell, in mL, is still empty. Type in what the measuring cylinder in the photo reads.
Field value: 25 mL
